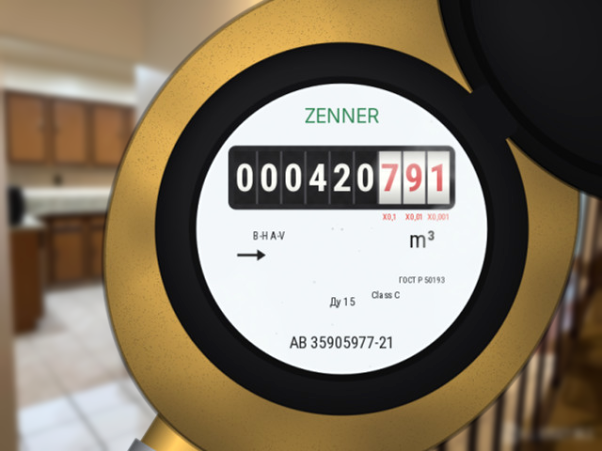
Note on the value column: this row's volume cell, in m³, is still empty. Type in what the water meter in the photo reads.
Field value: 420.791 m³
